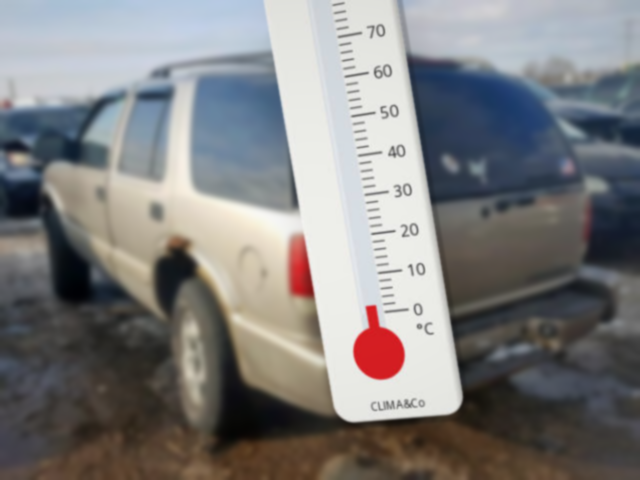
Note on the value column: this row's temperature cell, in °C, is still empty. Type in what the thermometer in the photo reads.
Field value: 2 °C
